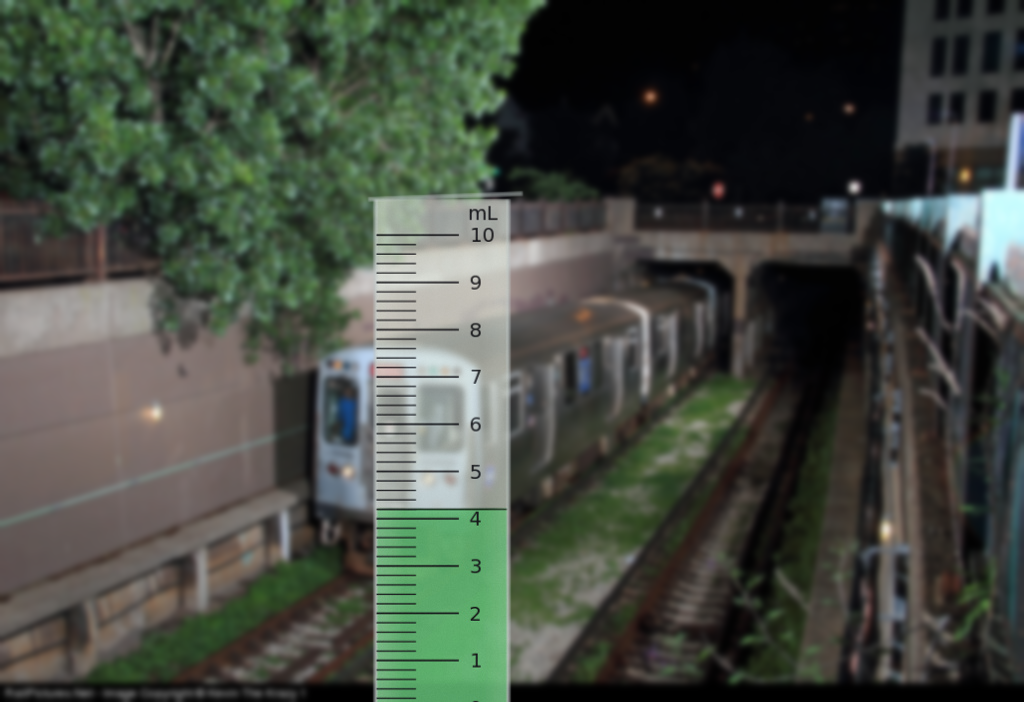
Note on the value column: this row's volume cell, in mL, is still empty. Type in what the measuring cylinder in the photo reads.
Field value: 4.2 mL
